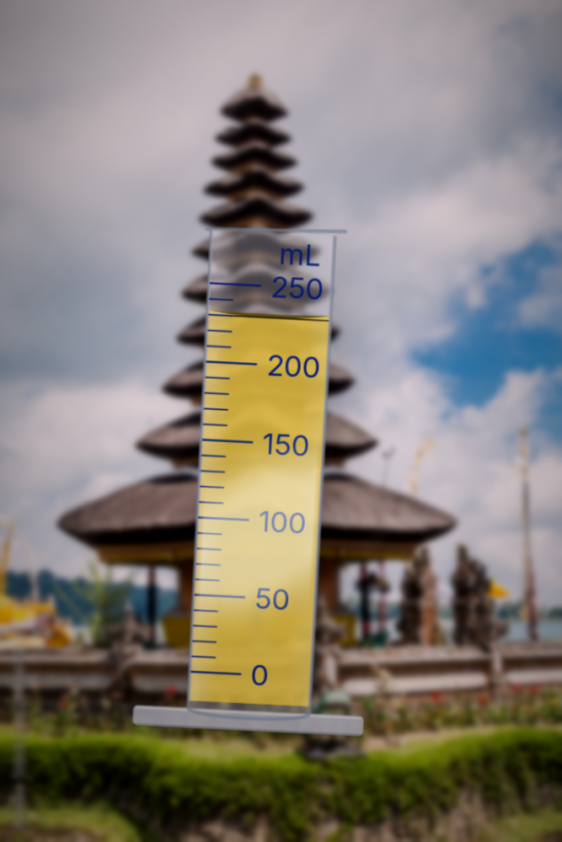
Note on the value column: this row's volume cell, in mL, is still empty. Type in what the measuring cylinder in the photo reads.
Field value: 230 mL
